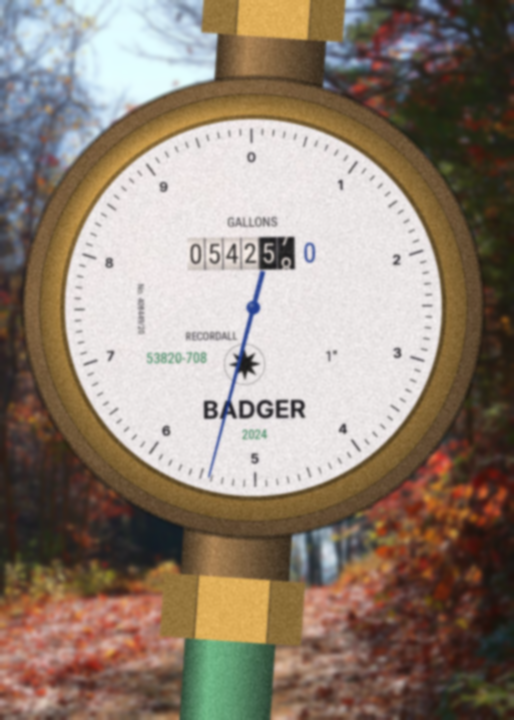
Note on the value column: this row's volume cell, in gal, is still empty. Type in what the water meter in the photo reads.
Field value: 542575.4 gal
